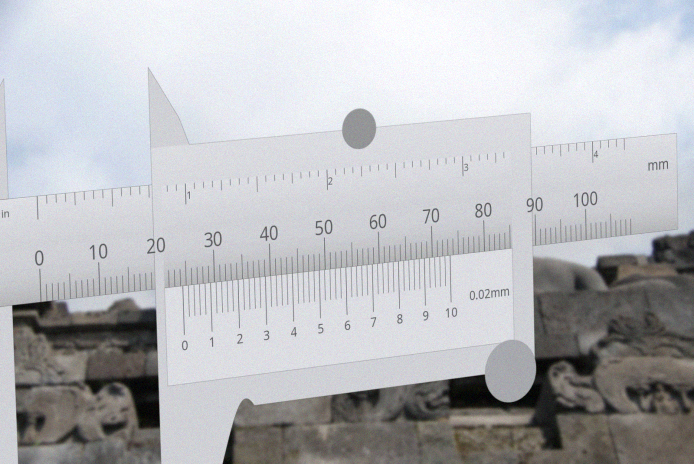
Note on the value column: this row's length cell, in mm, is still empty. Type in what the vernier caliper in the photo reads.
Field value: 24.4 mm
